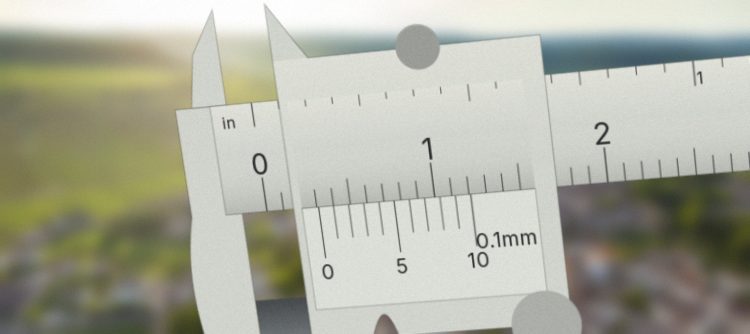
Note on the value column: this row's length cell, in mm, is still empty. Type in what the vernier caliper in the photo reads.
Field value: 3.1 mm
